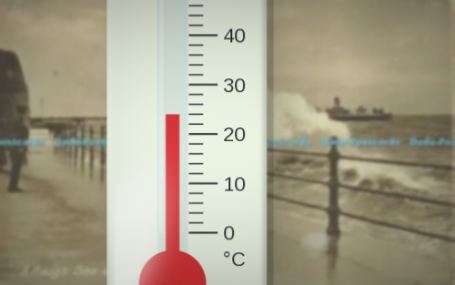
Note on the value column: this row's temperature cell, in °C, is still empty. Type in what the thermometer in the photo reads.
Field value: 24 °C
